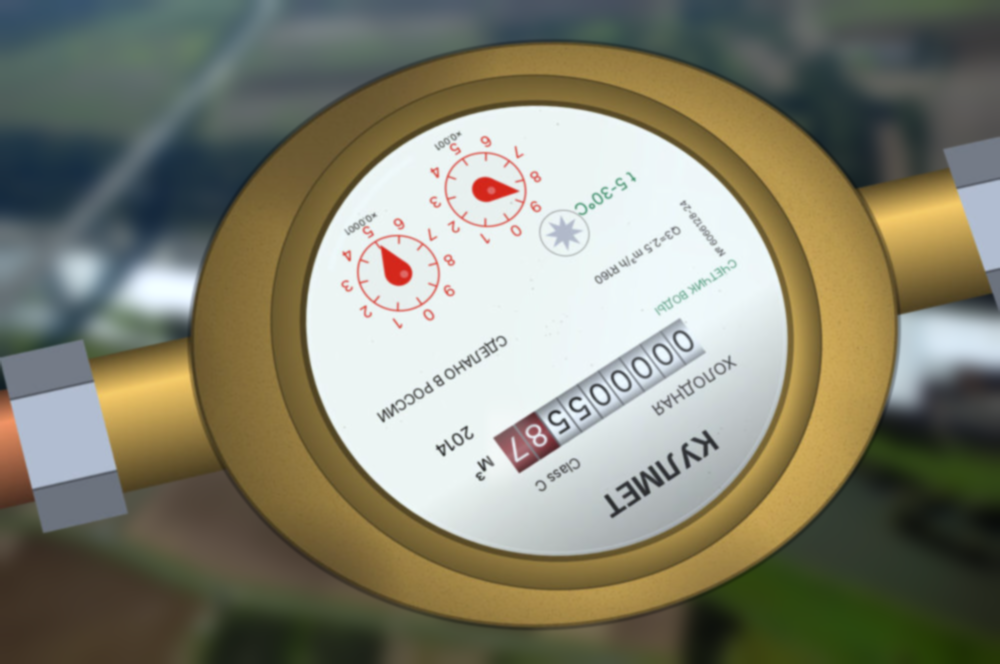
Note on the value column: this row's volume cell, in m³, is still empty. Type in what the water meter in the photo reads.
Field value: 55.8785 m³
